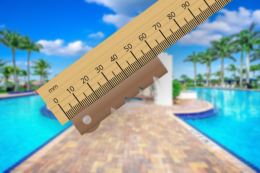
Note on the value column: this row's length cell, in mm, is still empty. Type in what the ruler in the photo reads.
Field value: 60 mm
